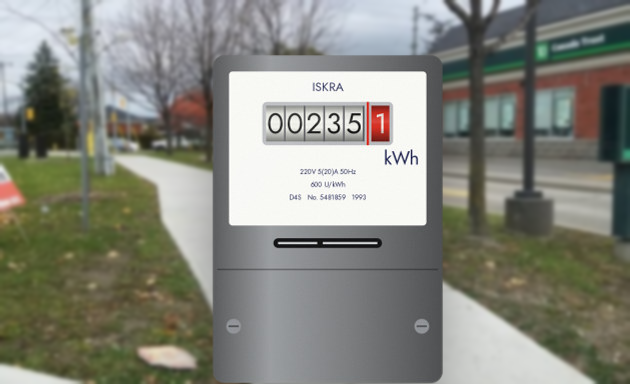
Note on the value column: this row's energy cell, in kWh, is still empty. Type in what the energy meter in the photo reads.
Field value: 235.1 kWh
